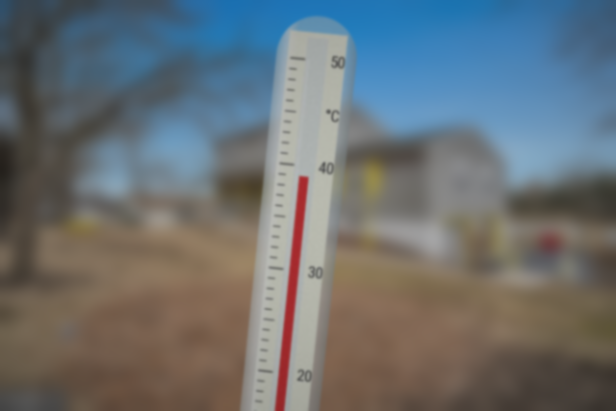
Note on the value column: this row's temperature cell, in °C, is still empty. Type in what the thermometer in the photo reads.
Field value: 39 °C
